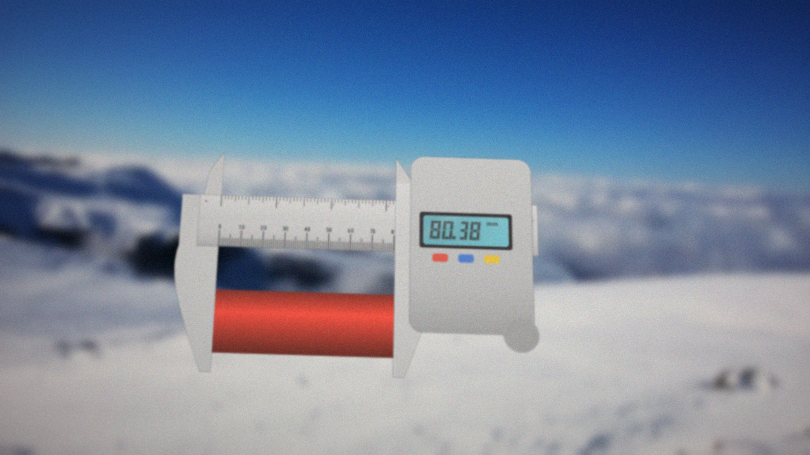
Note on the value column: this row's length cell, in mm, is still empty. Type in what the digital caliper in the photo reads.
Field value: 80.38 mm
